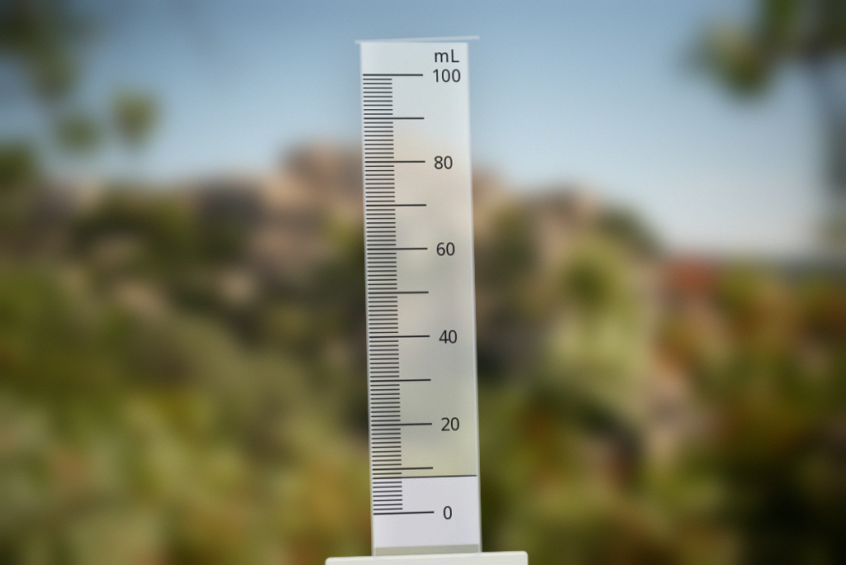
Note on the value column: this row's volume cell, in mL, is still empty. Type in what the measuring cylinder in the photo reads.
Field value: 8 mL
